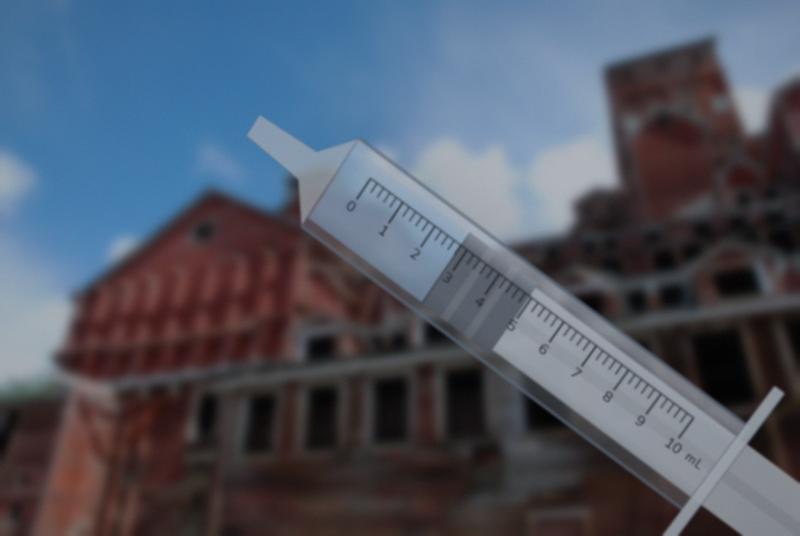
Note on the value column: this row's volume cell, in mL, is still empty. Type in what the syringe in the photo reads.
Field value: 2.8 mL
